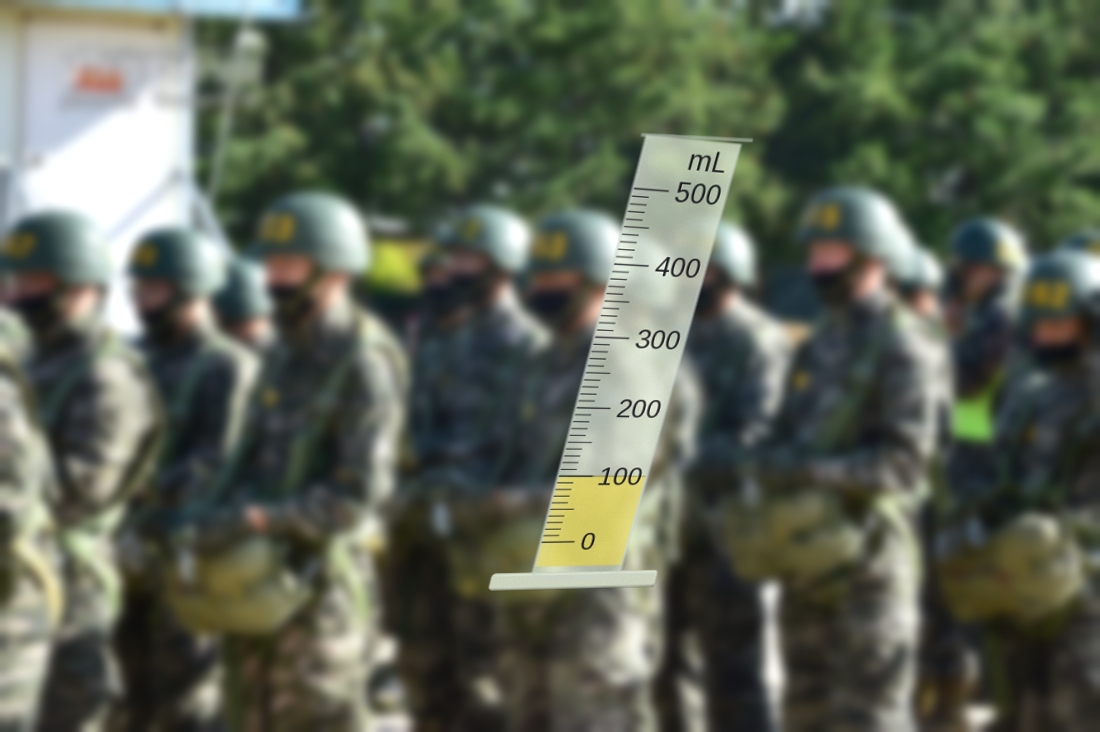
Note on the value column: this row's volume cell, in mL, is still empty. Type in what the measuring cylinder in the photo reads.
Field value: 100 mL
